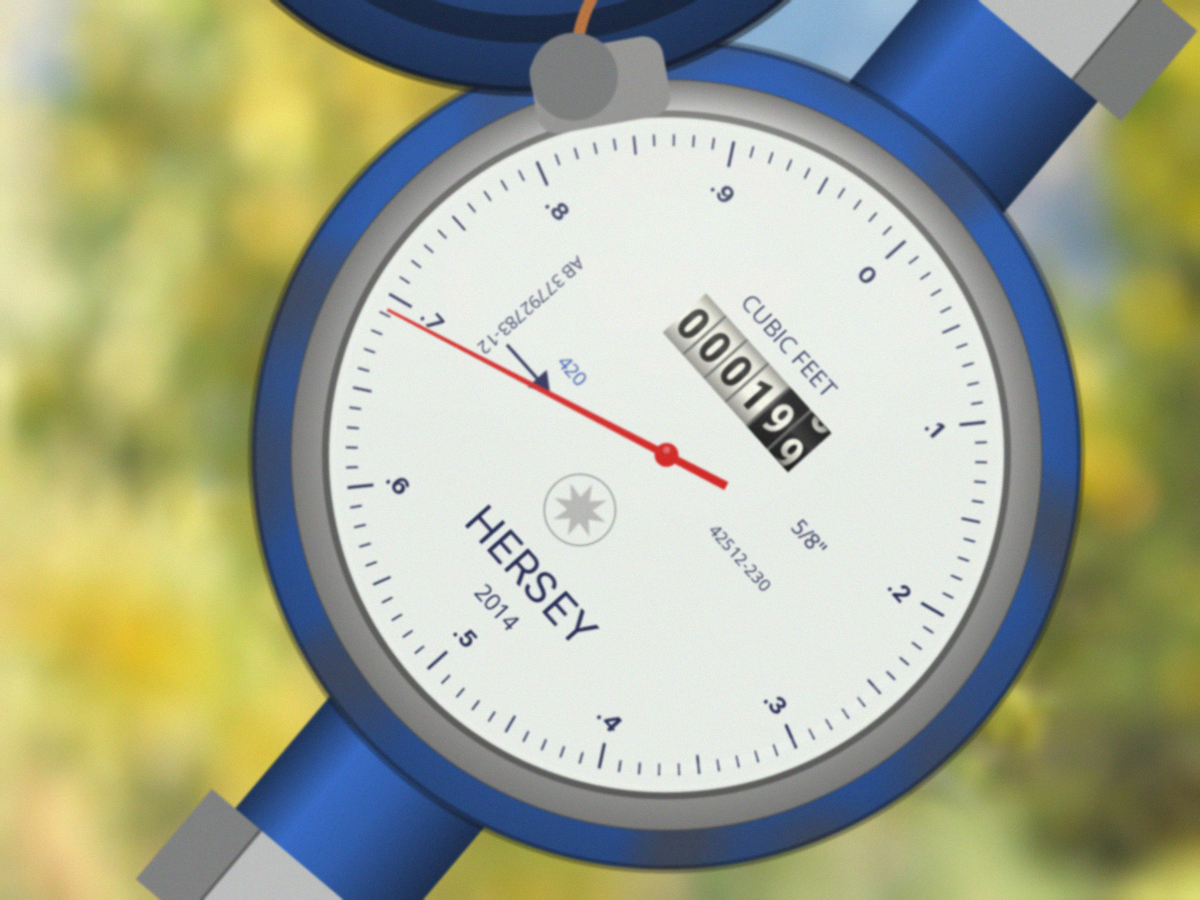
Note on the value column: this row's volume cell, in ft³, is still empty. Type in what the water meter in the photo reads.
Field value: 198.69 ft³
